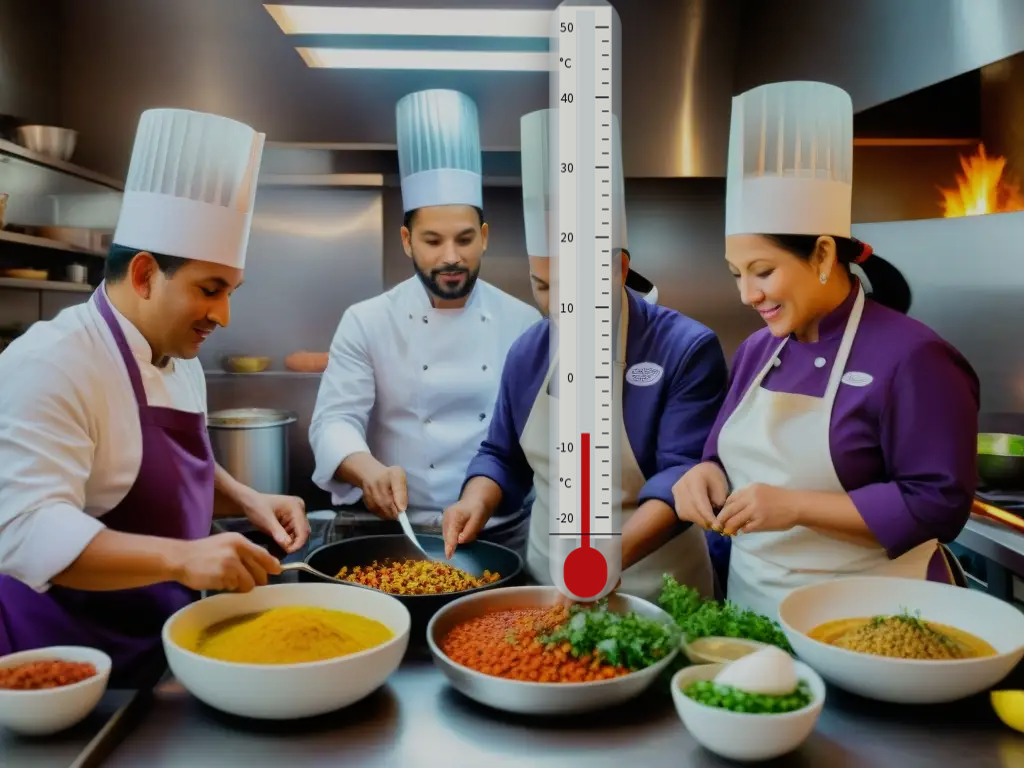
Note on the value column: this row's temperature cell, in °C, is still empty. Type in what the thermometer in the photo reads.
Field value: -8 °C
